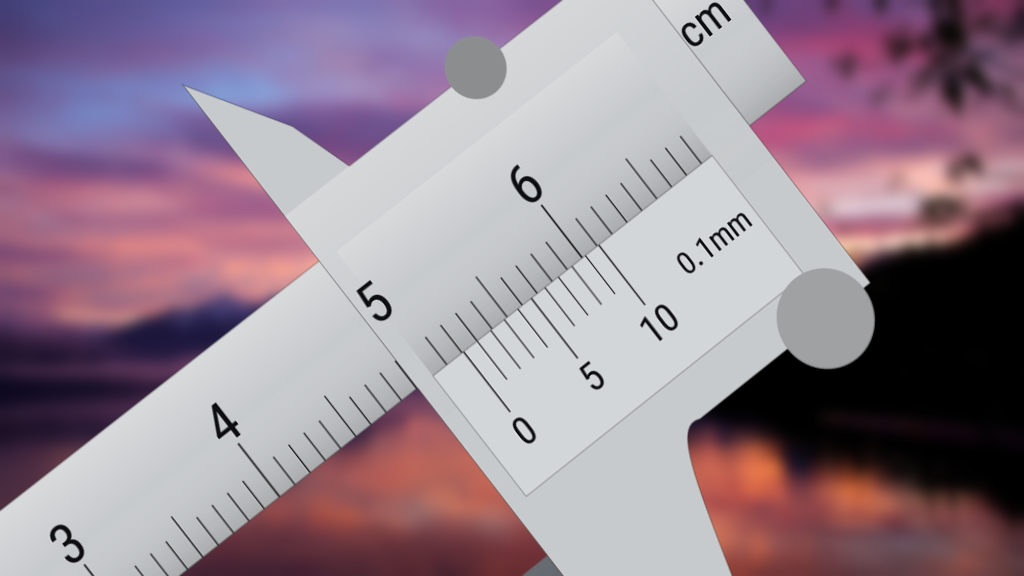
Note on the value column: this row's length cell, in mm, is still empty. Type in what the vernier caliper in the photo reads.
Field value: 52.1 mm
